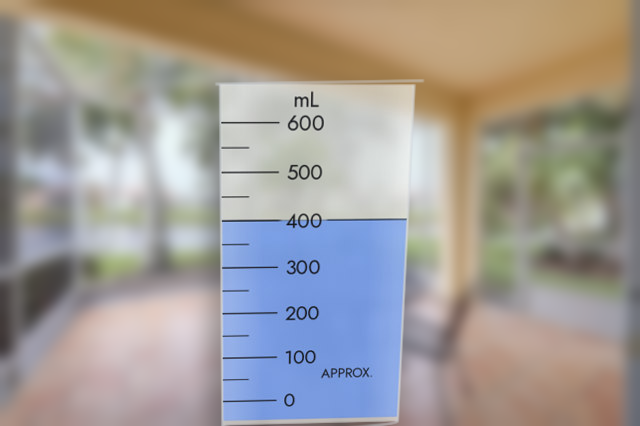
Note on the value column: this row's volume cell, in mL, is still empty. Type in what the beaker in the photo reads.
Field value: 400 mL
